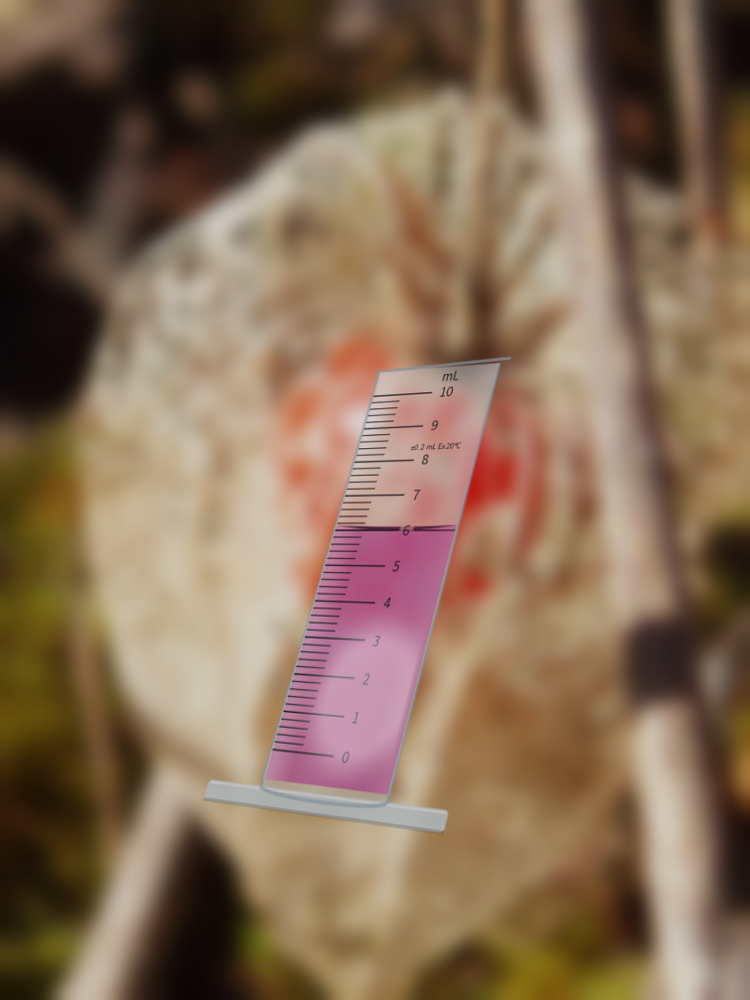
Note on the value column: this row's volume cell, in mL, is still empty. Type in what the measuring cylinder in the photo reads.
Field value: 6 mL
